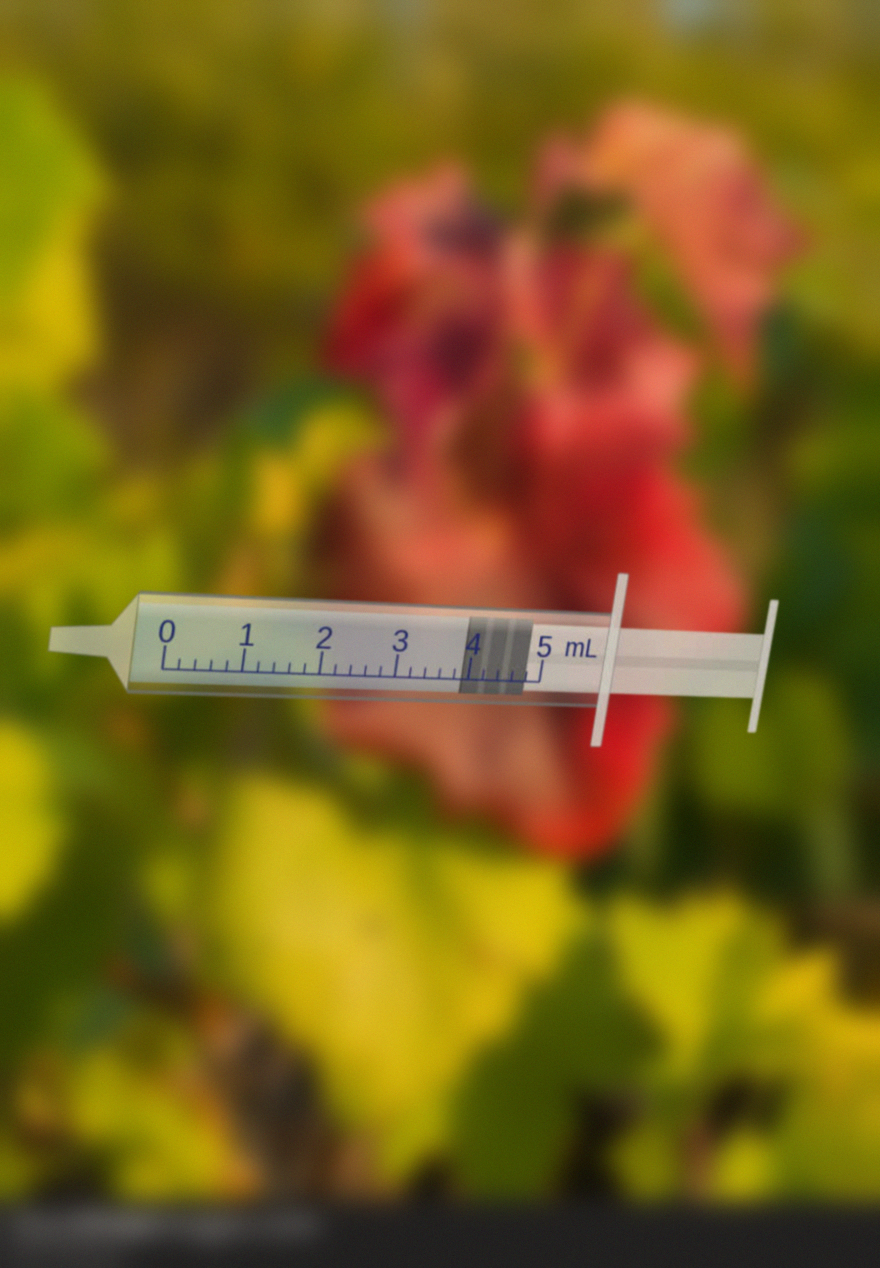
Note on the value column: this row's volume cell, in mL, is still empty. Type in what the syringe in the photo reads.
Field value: 3.9 mL
